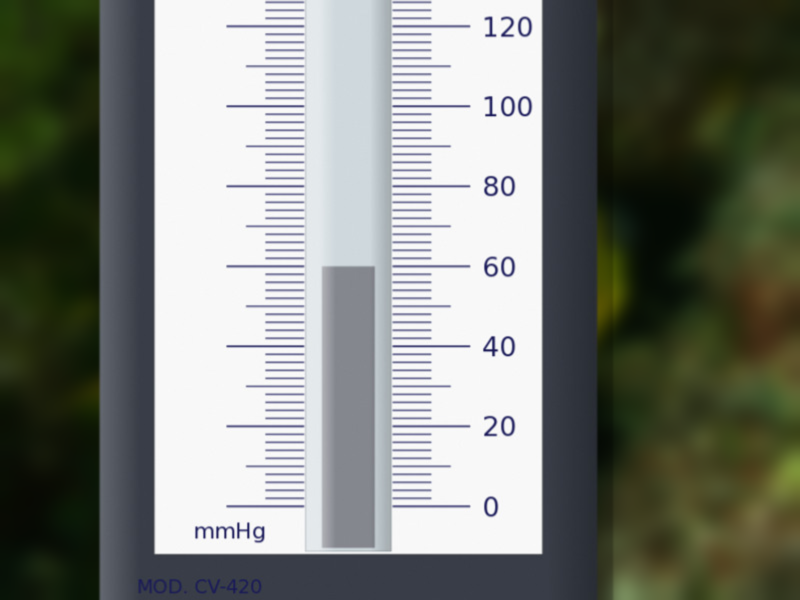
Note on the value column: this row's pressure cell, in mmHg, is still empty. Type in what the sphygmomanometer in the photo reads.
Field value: 60 mmHg
